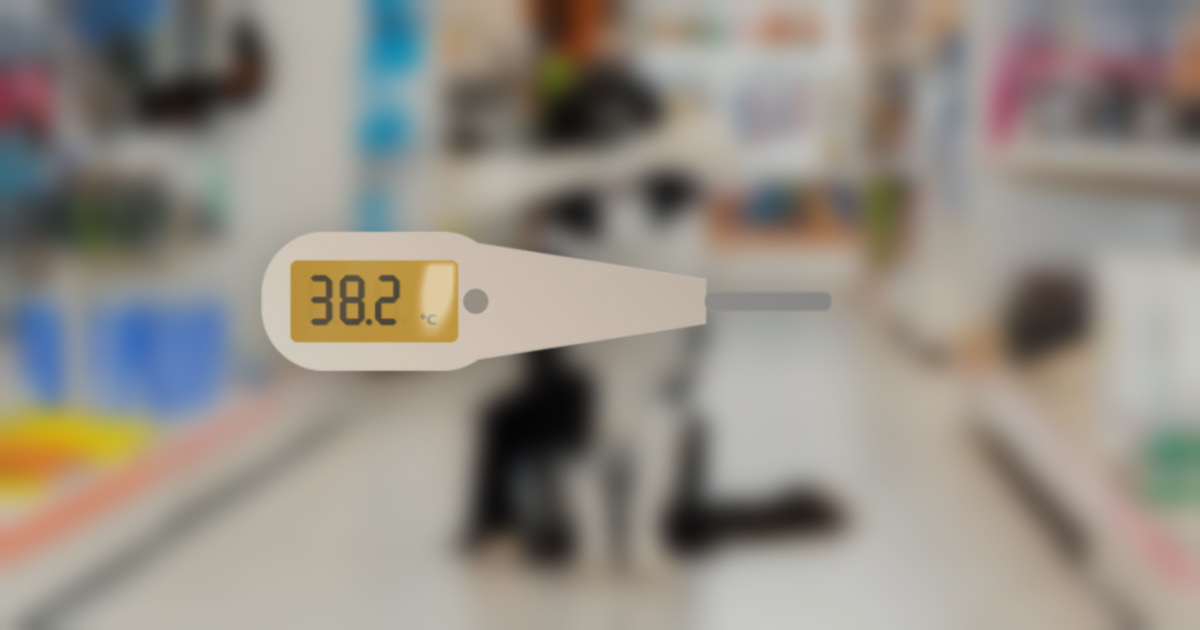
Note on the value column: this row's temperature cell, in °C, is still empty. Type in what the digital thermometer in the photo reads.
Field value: 38.2 °C
